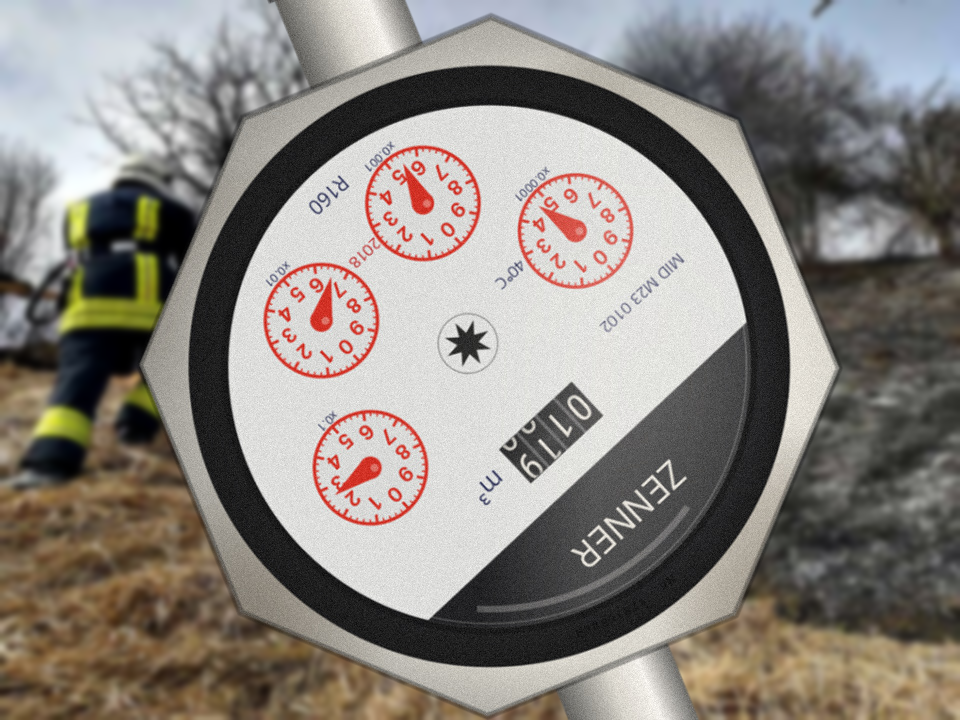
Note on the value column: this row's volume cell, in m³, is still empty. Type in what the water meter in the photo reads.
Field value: 119.2654 m³
